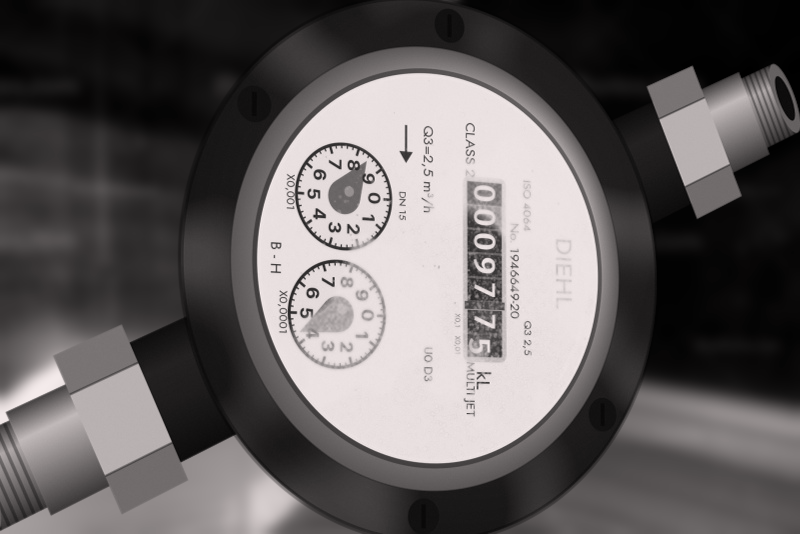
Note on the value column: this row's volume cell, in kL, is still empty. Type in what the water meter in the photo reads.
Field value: 97.7484 kL
